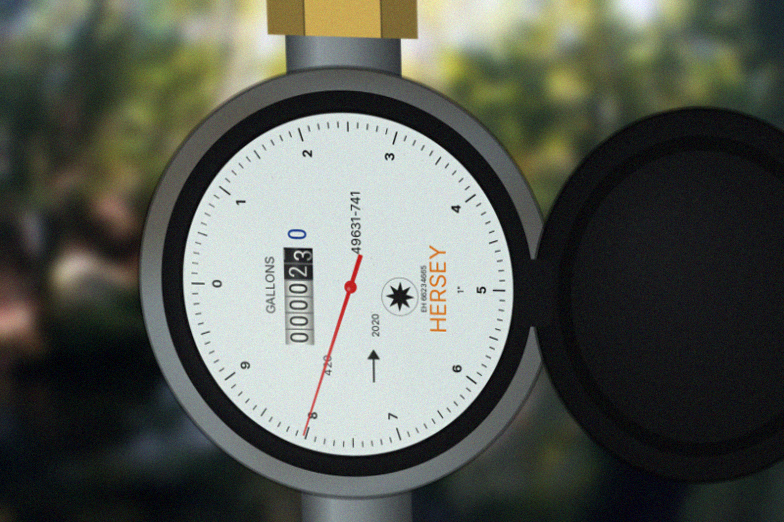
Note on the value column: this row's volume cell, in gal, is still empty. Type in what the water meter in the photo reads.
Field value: 228.0 gal
